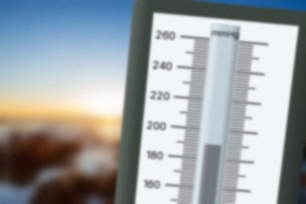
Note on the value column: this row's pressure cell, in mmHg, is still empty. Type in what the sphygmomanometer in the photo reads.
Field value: 190 mmHg
